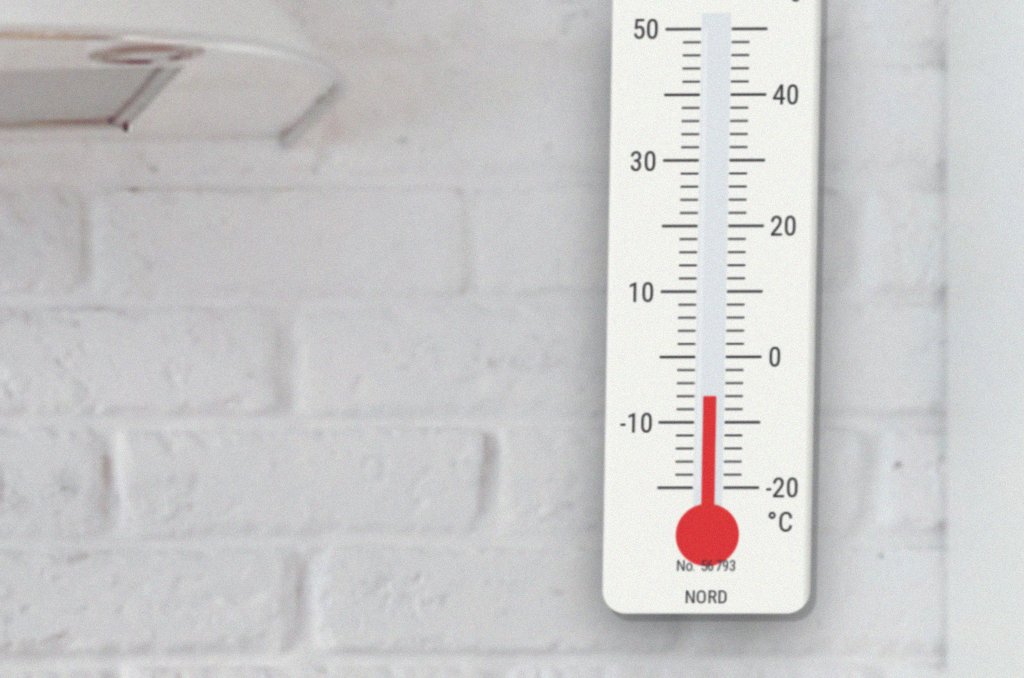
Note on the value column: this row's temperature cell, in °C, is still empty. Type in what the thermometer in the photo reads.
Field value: -6 °C
